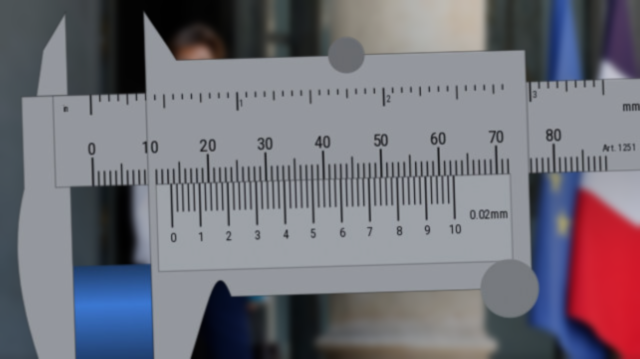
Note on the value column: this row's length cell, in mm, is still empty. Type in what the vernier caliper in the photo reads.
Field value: 13.5 mm
